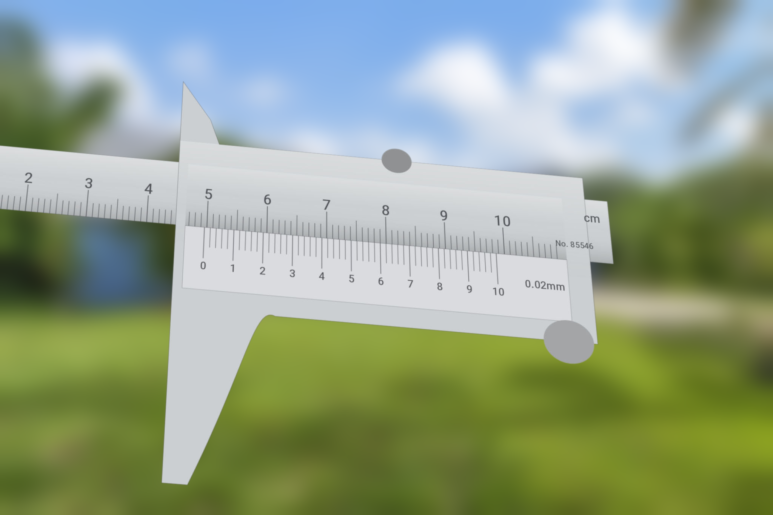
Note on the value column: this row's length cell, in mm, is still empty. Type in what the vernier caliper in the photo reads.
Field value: 49.6 mm
